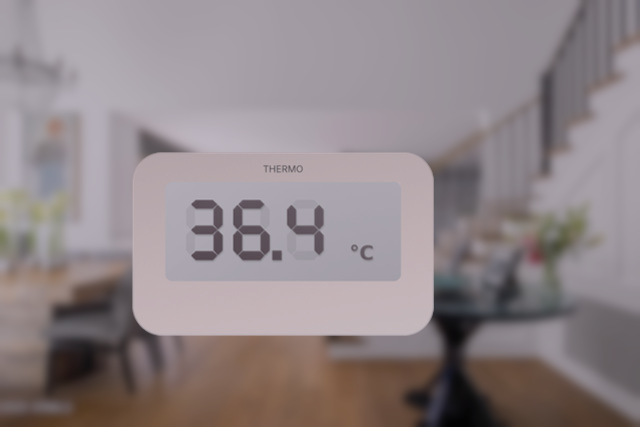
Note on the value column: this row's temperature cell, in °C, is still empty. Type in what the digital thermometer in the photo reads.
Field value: 36.4 °C
